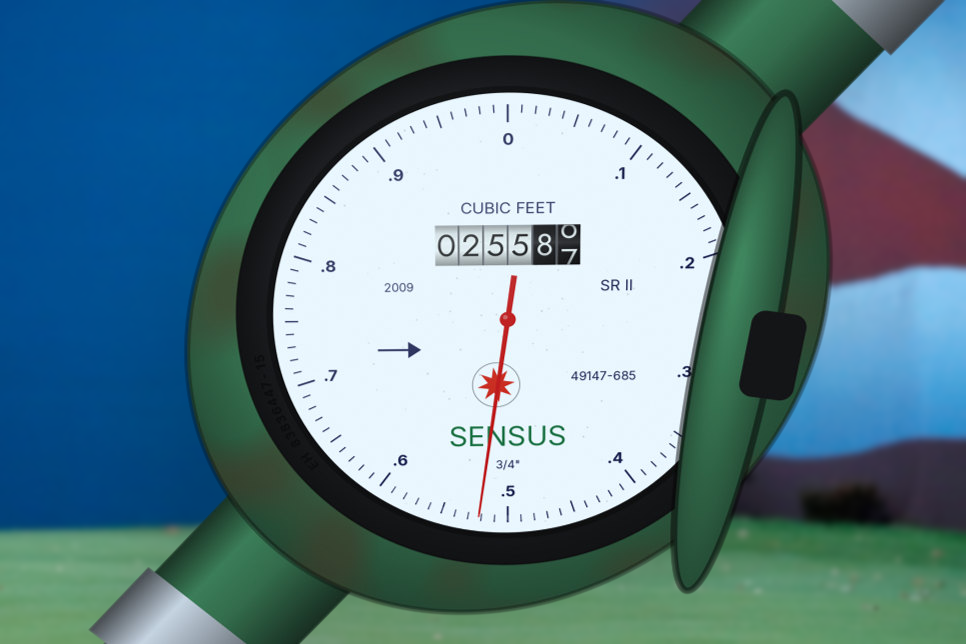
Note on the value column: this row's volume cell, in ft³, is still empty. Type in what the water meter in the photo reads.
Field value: 25586.52 ft³
